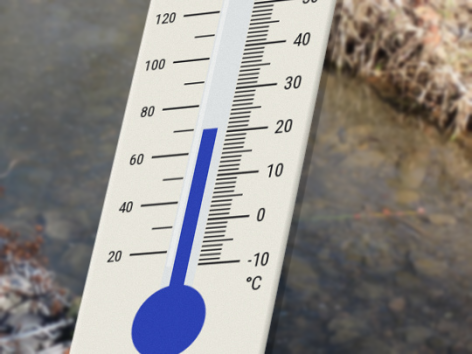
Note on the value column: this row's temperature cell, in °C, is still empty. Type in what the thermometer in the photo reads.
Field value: 21 °C
